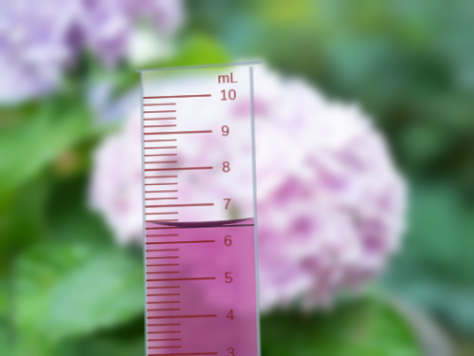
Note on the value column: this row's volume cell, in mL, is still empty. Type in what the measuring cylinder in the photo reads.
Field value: 6.4 mL
